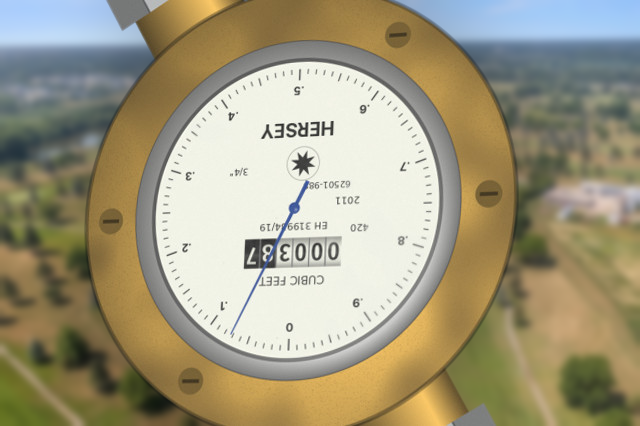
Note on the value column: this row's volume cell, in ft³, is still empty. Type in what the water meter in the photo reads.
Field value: 387.07 ft³
